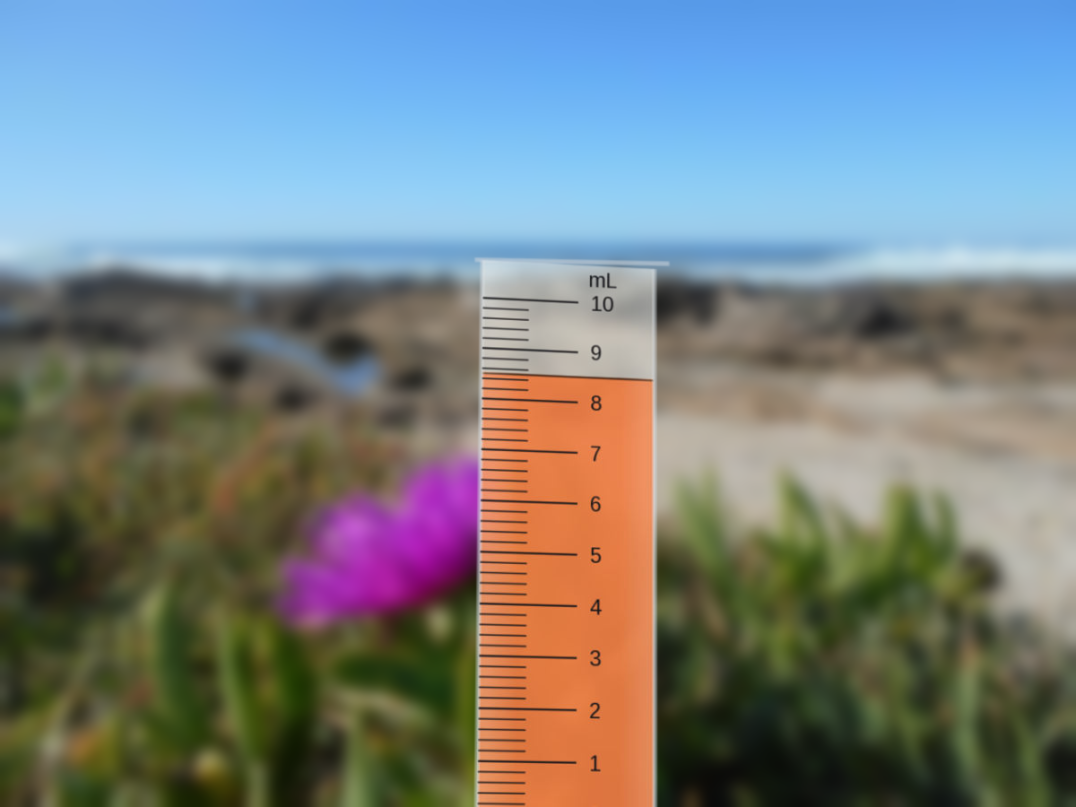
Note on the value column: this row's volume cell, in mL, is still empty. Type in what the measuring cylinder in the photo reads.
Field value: 8.5 mL
